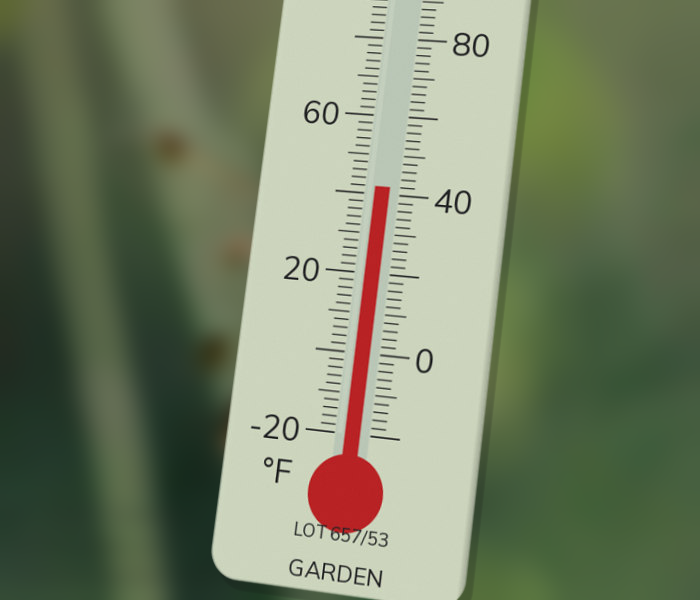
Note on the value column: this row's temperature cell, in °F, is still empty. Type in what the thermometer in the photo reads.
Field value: 42 °F
